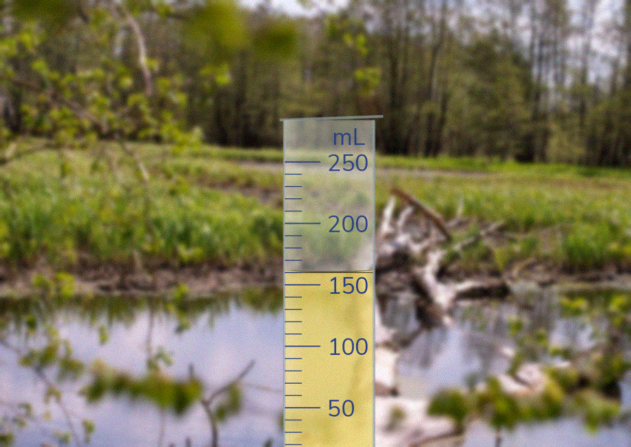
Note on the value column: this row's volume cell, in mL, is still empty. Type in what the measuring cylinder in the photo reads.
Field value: 160 mL
